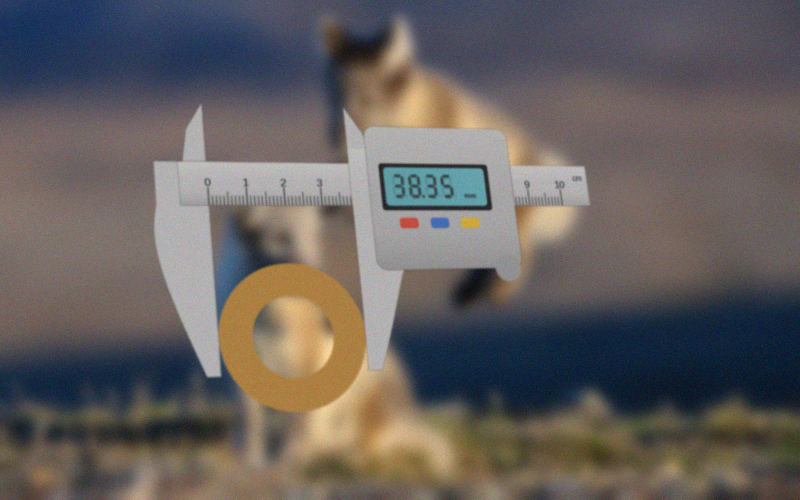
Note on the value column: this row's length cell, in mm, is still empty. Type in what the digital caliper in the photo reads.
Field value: 38.35 mm
